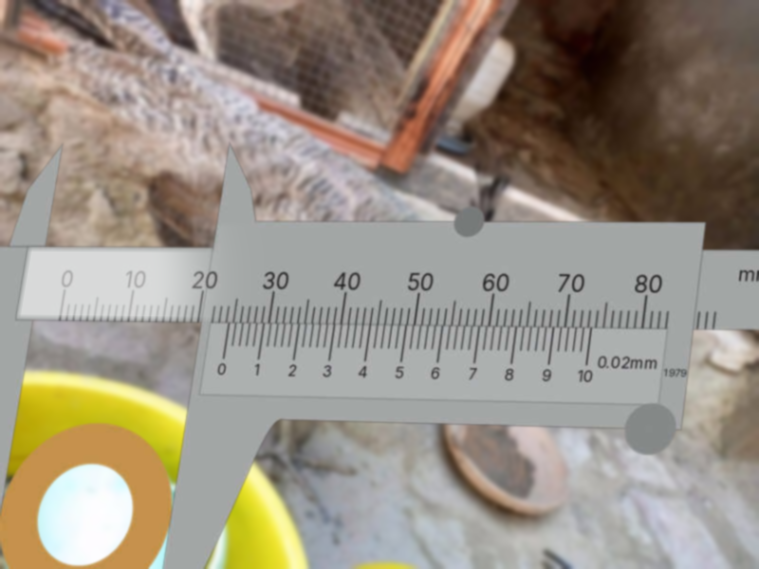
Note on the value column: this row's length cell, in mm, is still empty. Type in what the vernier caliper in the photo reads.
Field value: 24.4 mm
